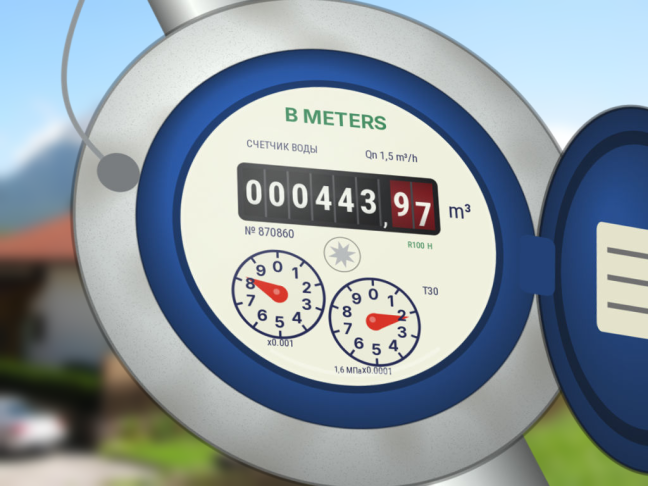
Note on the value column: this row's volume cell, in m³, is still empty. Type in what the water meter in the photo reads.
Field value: 443.9682 m³
